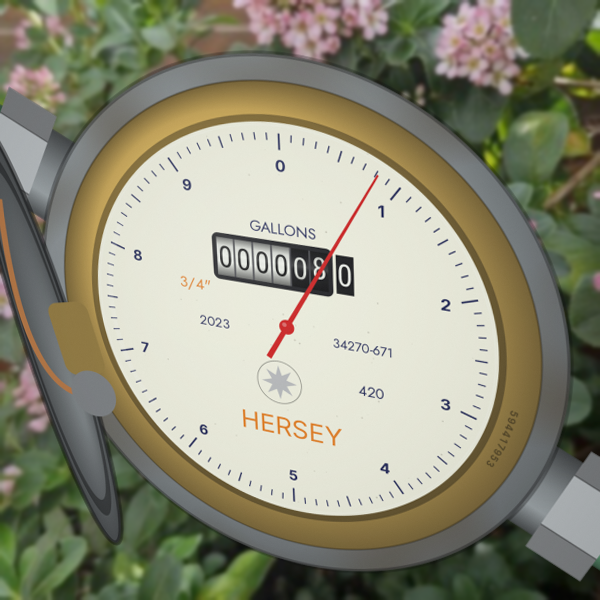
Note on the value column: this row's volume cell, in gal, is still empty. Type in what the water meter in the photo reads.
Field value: 80.8 gal
